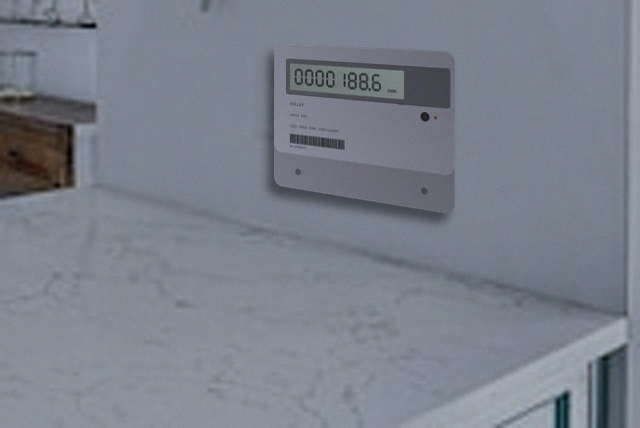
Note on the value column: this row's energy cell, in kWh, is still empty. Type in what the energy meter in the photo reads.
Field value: 188.6 kWh
